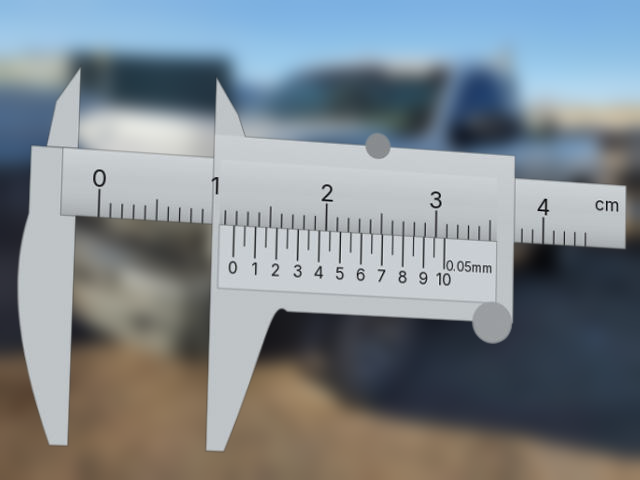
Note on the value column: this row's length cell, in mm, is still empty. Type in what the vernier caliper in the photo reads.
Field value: 11.8 mm
